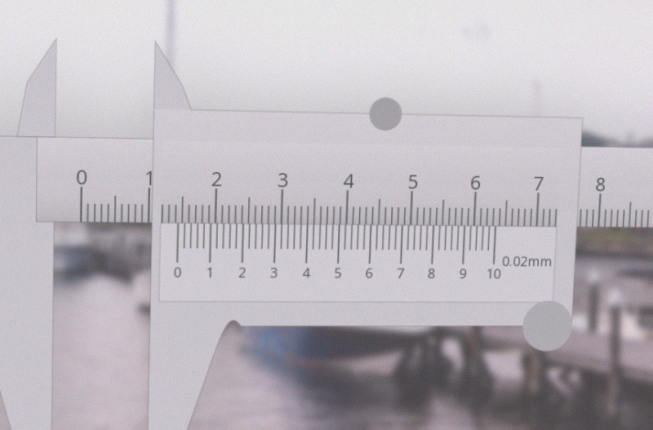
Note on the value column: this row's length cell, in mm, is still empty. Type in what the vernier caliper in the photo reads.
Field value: 14.4 mm
